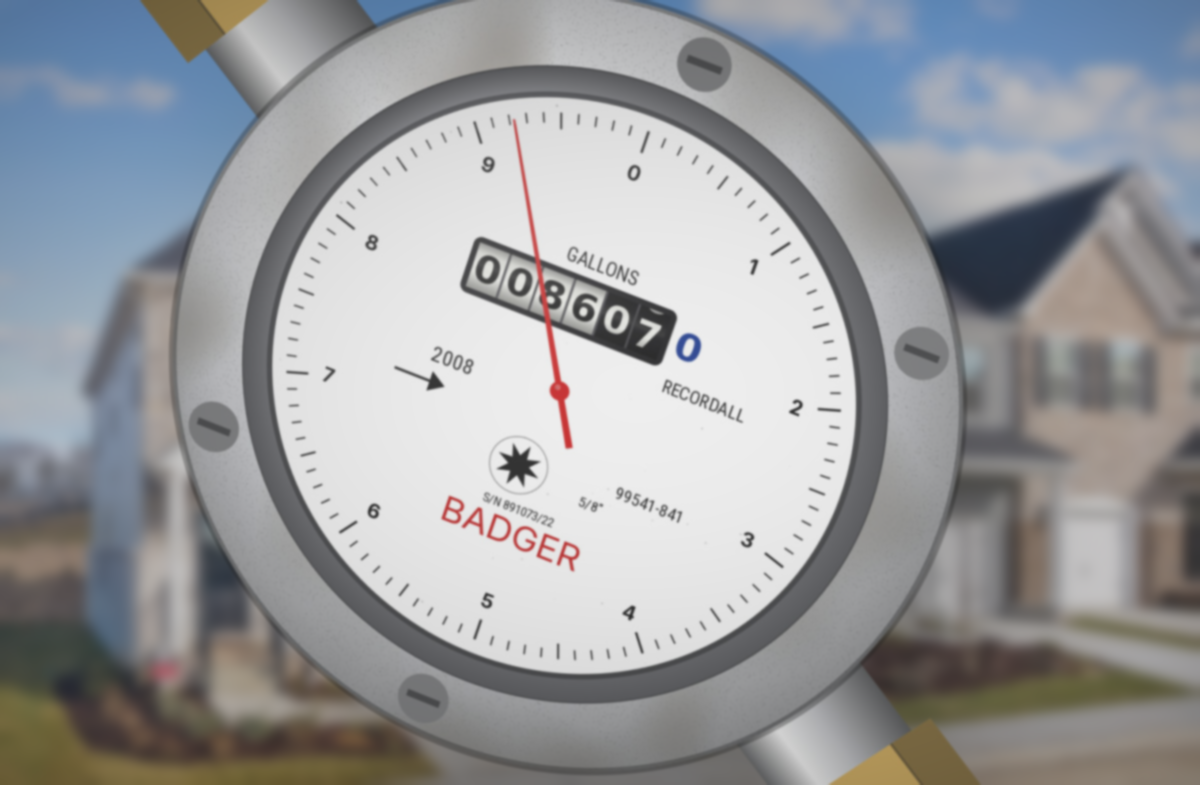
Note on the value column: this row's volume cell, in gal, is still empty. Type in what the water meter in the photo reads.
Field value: 86069.2 gal
